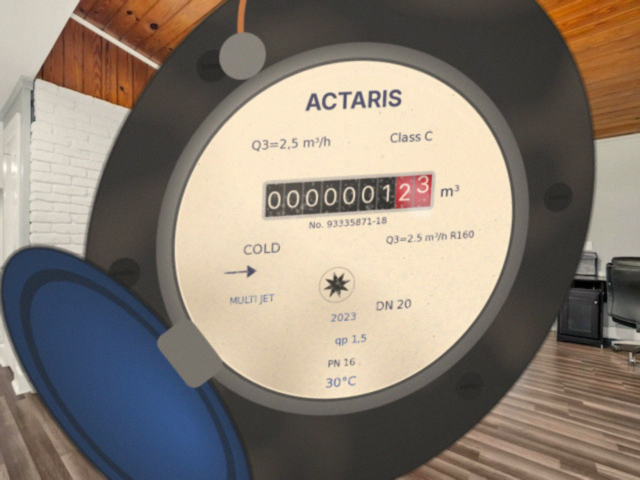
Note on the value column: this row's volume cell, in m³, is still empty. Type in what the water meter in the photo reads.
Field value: 1.23 m³
